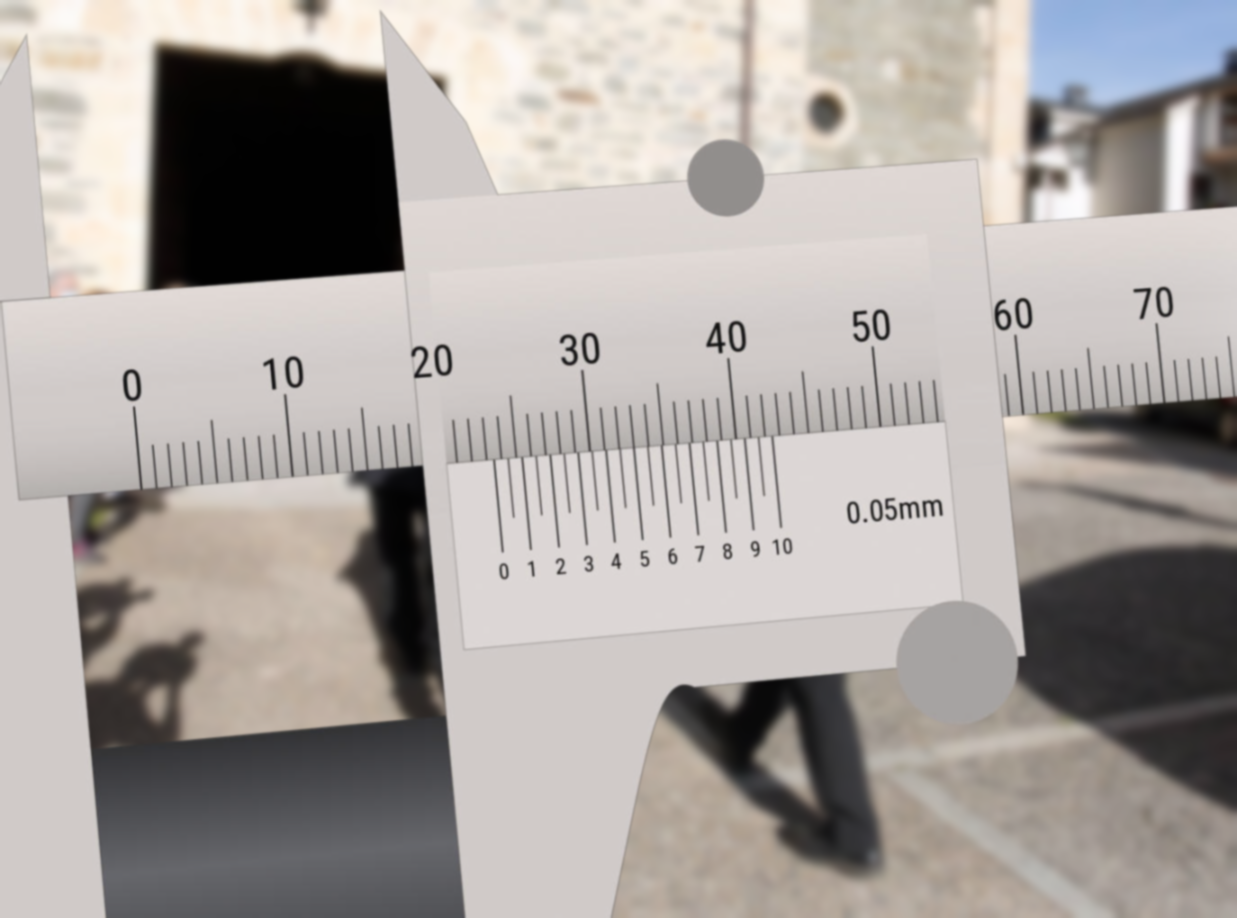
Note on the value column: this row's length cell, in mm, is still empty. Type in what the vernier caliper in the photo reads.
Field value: 23.5 mm
